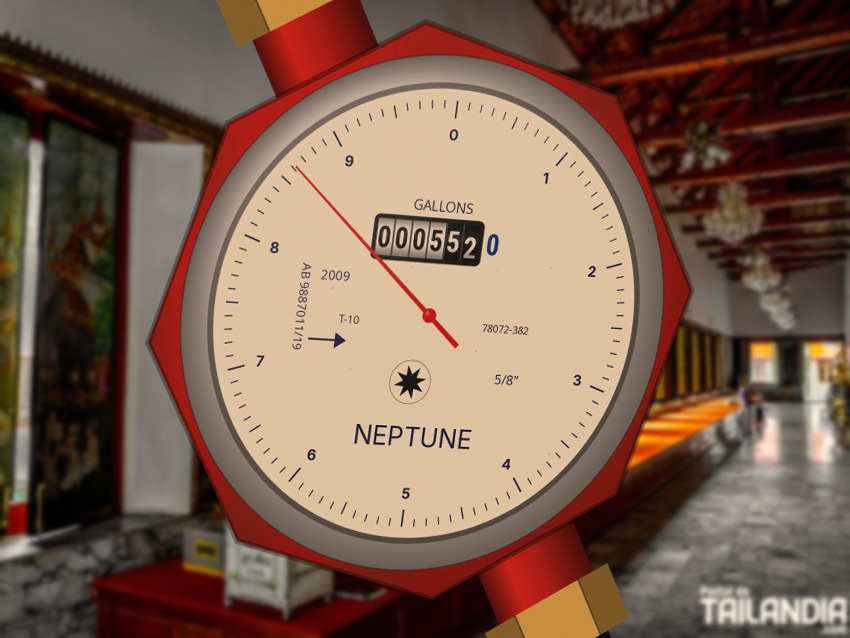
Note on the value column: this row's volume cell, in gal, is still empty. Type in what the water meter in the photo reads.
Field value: 5518.6 gal
